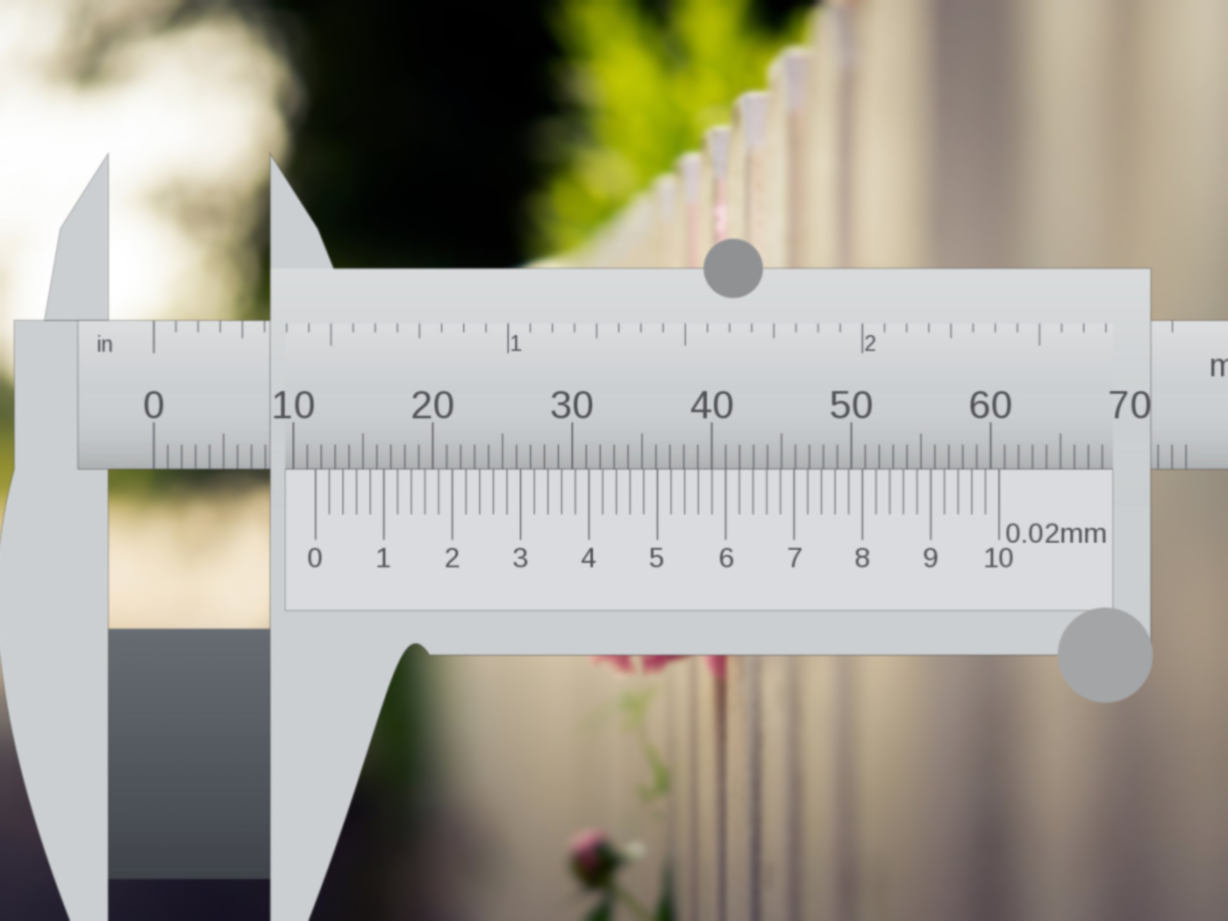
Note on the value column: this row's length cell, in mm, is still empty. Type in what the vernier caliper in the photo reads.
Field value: 11.6 mm
